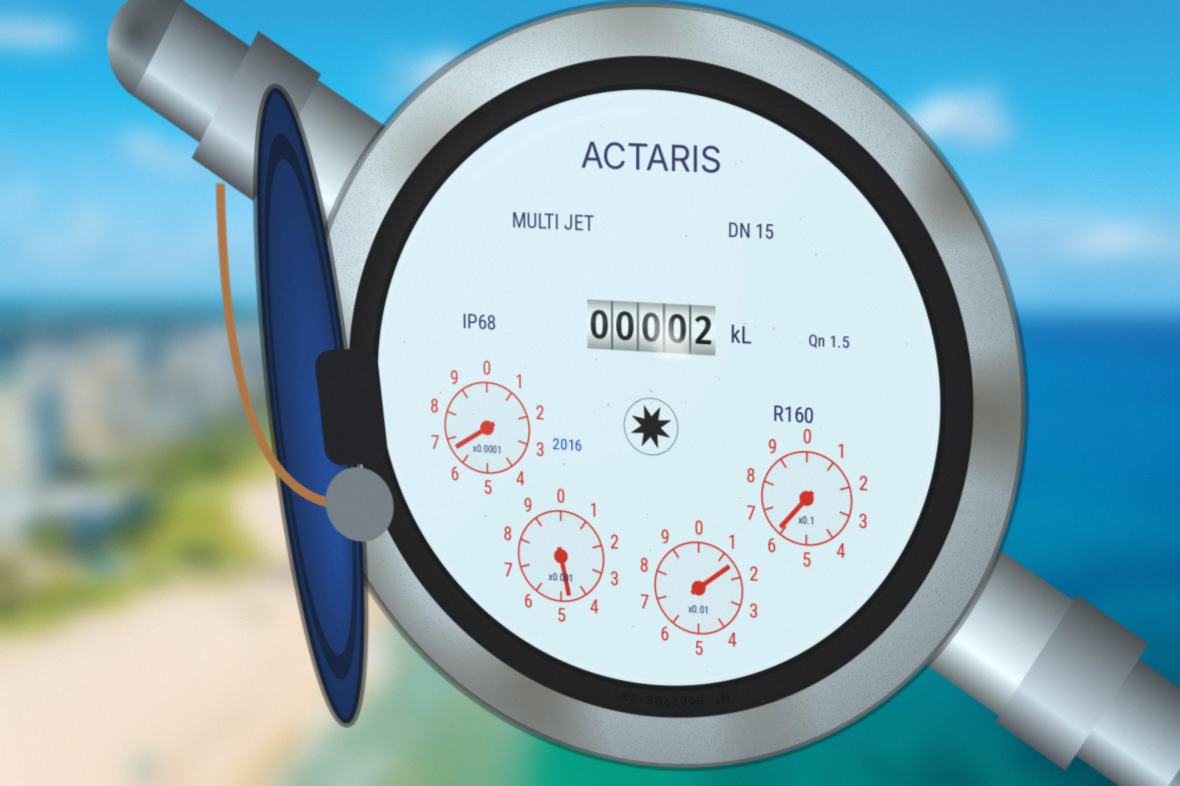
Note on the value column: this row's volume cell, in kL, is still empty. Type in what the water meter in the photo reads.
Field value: 2.6146 kL
